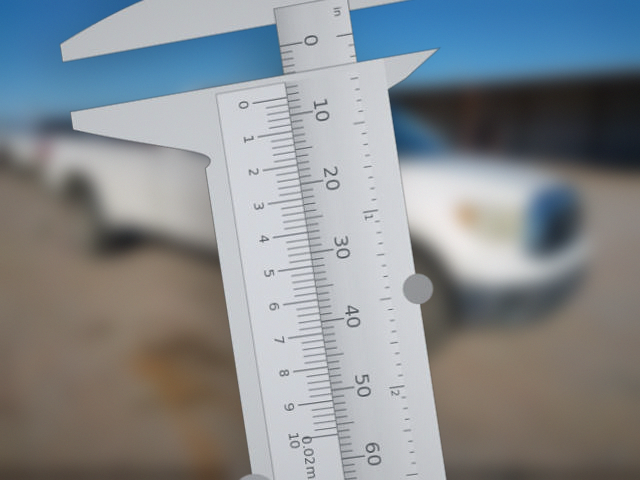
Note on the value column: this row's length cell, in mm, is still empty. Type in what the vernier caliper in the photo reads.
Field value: 7.4 mm
